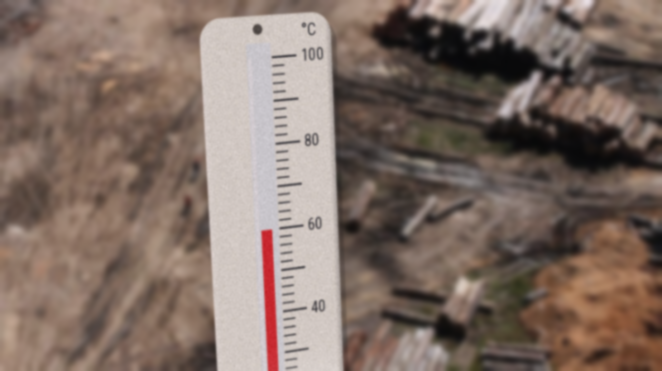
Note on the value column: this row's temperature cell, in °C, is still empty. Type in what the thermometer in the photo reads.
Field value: 60 °C
